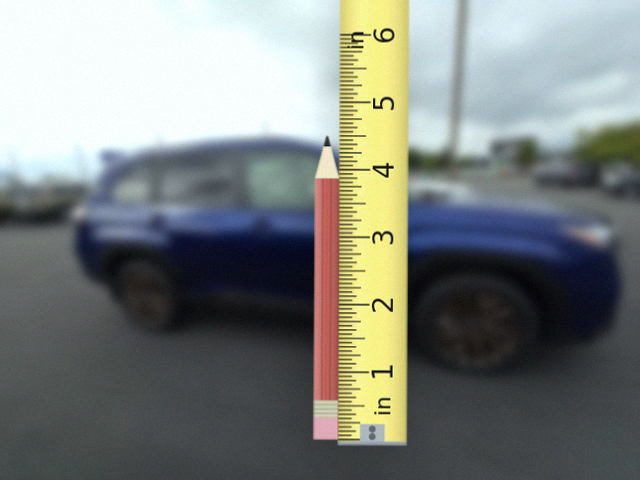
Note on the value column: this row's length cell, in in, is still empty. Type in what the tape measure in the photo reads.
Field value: 4.5 in
